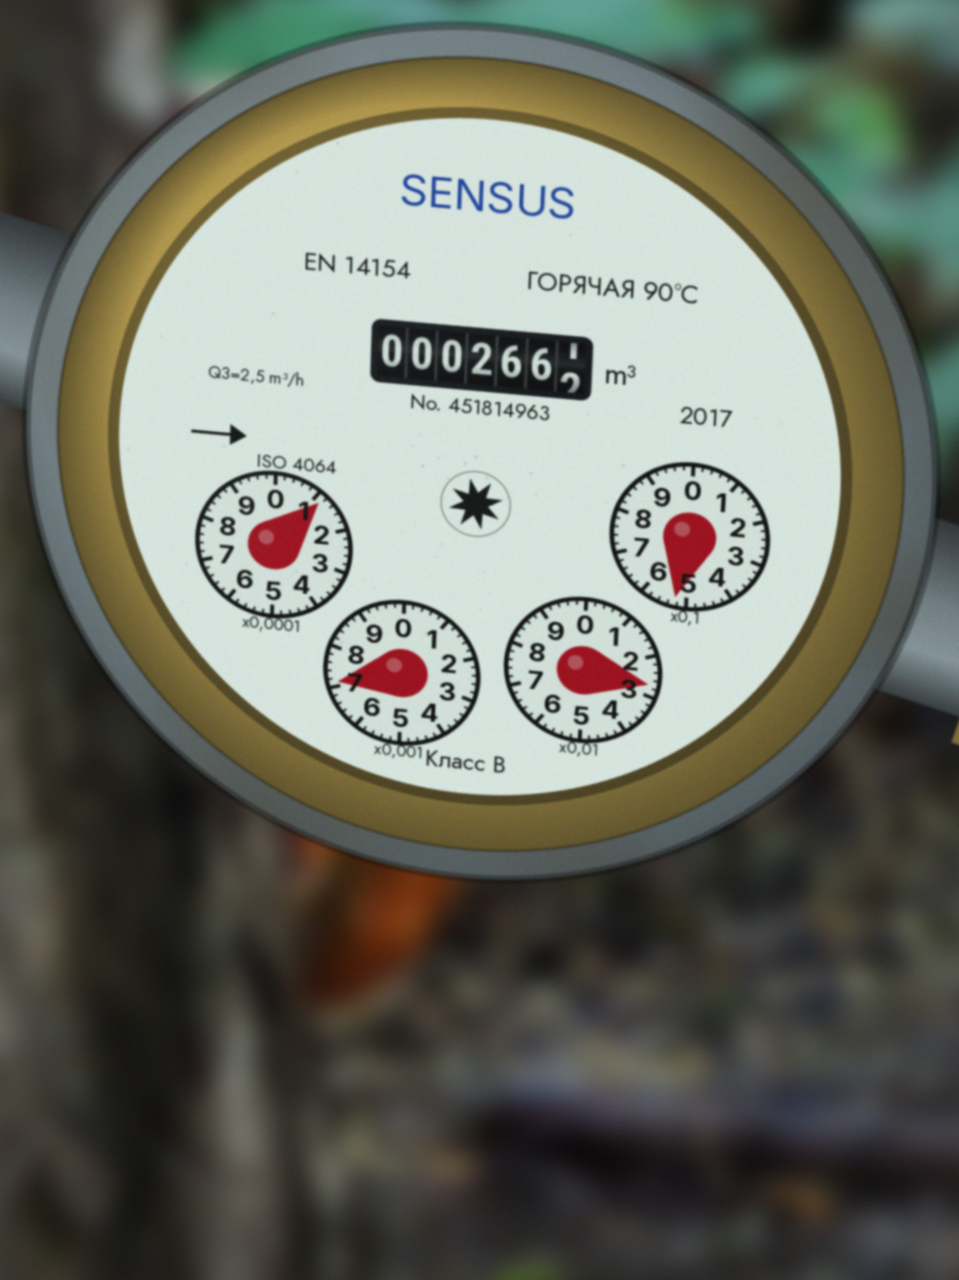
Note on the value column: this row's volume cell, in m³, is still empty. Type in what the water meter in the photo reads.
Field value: 2661.5271 m³
